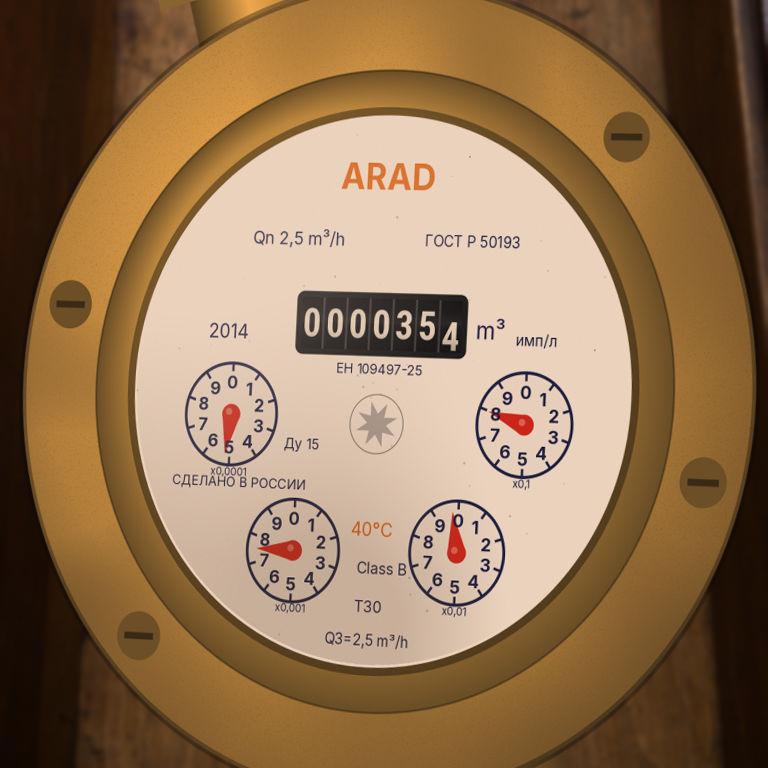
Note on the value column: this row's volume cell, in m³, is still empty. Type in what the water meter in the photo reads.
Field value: 353.7975 m³
